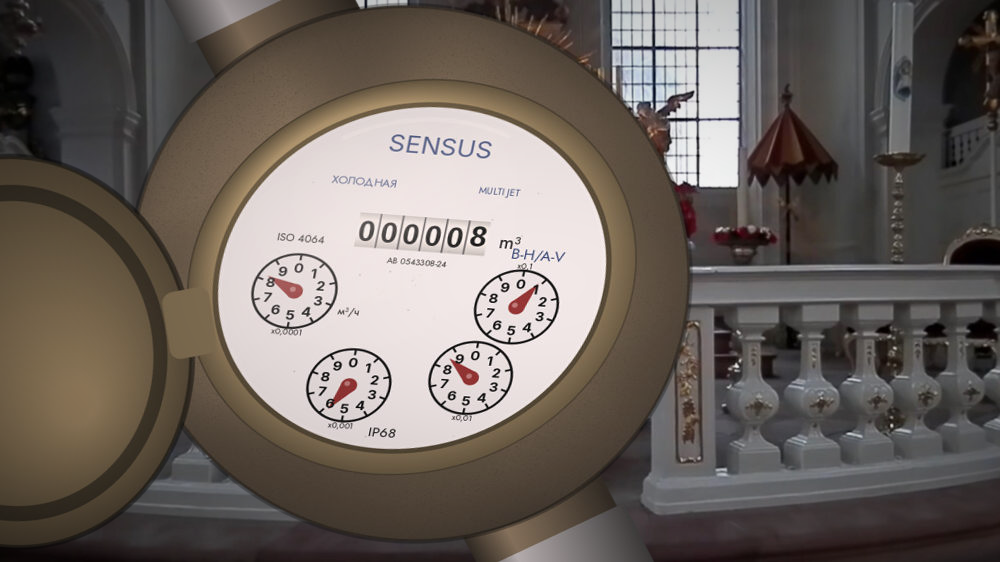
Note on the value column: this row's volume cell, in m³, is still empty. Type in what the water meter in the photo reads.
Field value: 8.0858 m³
